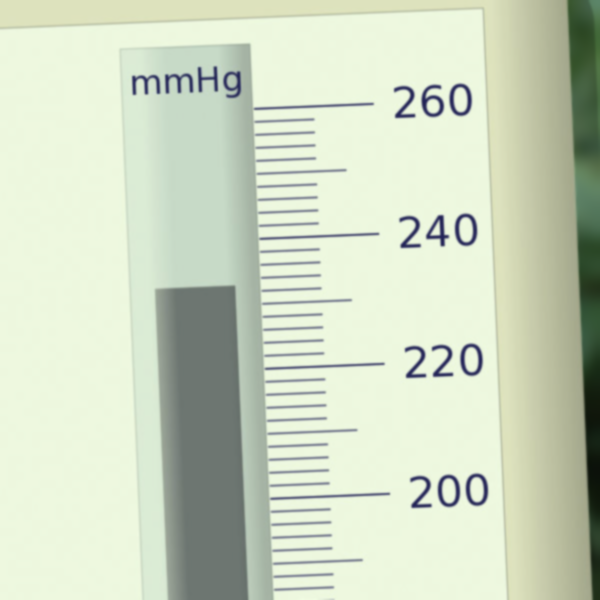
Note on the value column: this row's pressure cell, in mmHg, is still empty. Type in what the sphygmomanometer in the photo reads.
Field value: 233 mmHg
